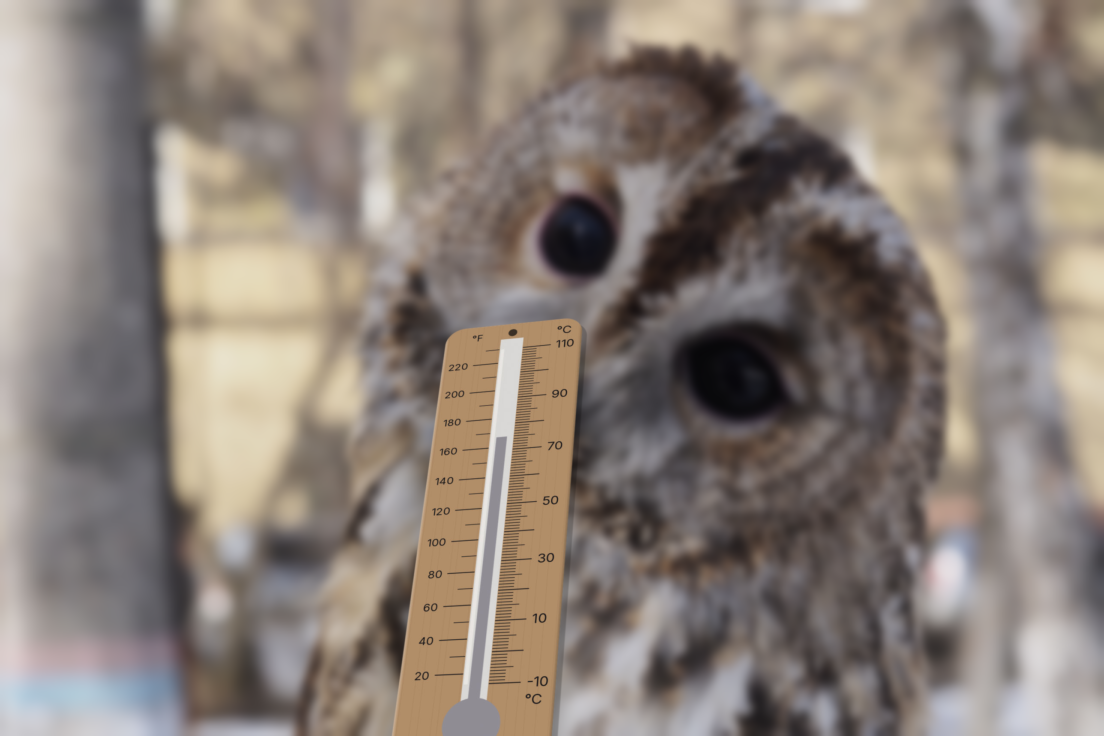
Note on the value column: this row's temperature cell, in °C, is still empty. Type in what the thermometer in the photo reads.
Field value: 75 °C
